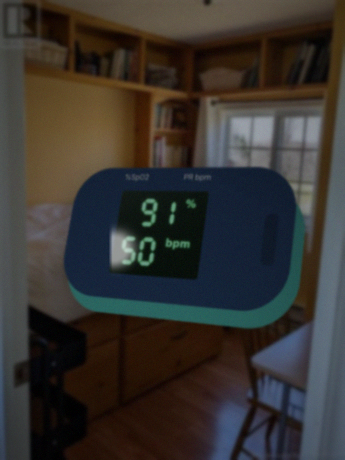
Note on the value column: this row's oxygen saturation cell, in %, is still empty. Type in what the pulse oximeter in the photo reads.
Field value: 91 %
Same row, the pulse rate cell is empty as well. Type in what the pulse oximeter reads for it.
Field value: 50 bpm
